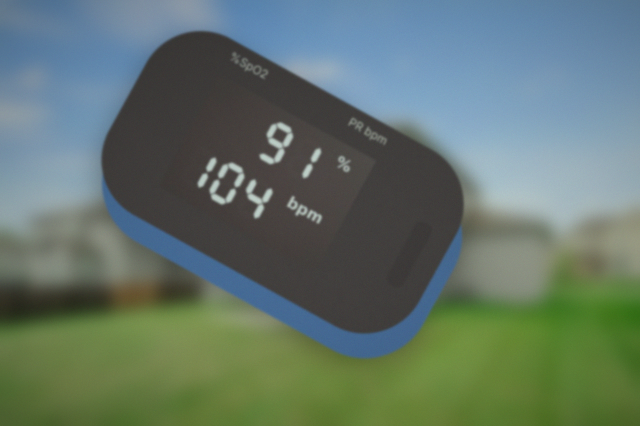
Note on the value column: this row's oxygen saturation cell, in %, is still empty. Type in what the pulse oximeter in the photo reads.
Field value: 91 %
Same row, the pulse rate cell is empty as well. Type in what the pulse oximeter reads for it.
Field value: 104 bpm
